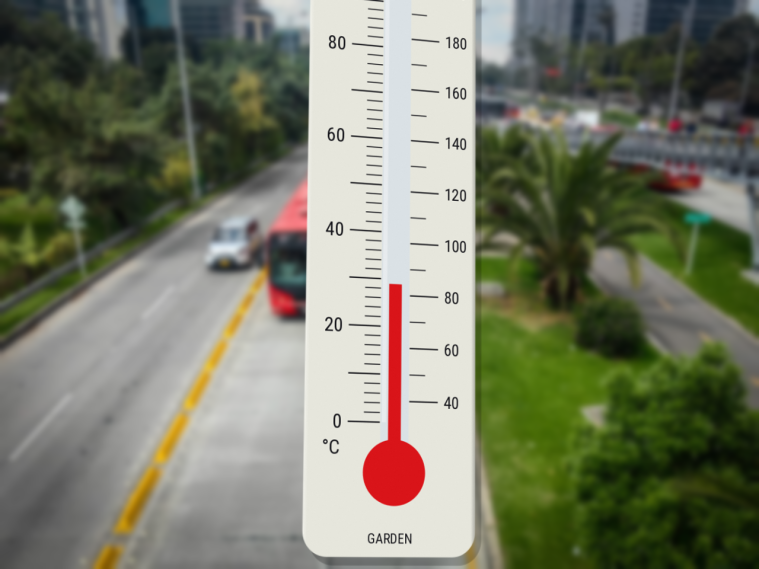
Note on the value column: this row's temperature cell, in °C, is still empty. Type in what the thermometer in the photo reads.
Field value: 29 °C
